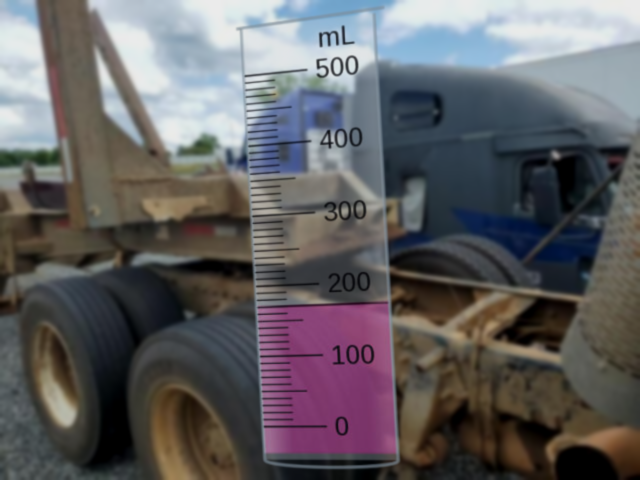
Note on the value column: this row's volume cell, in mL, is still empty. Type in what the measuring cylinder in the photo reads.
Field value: 170 mL
